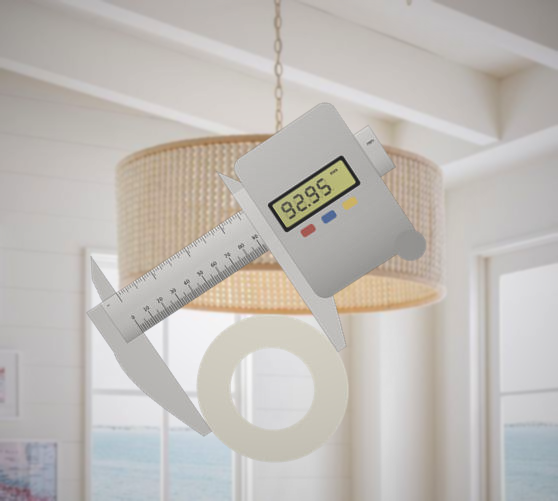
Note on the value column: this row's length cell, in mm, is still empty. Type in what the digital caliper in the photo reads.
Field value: 92.95 mm
